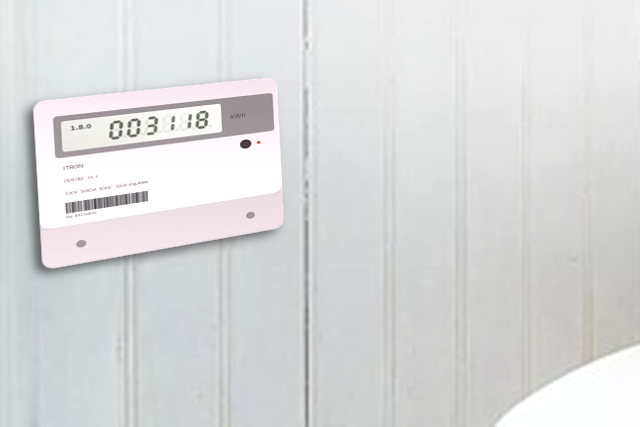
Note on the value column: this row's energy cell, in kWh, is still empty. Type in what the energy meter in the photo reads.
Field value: 3118 kWh
